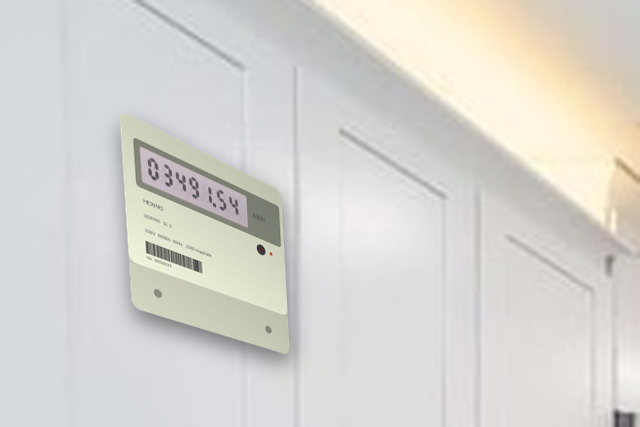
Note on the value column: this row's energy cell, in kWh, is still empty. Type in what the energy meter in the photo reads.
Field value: 3491.54 kWh
